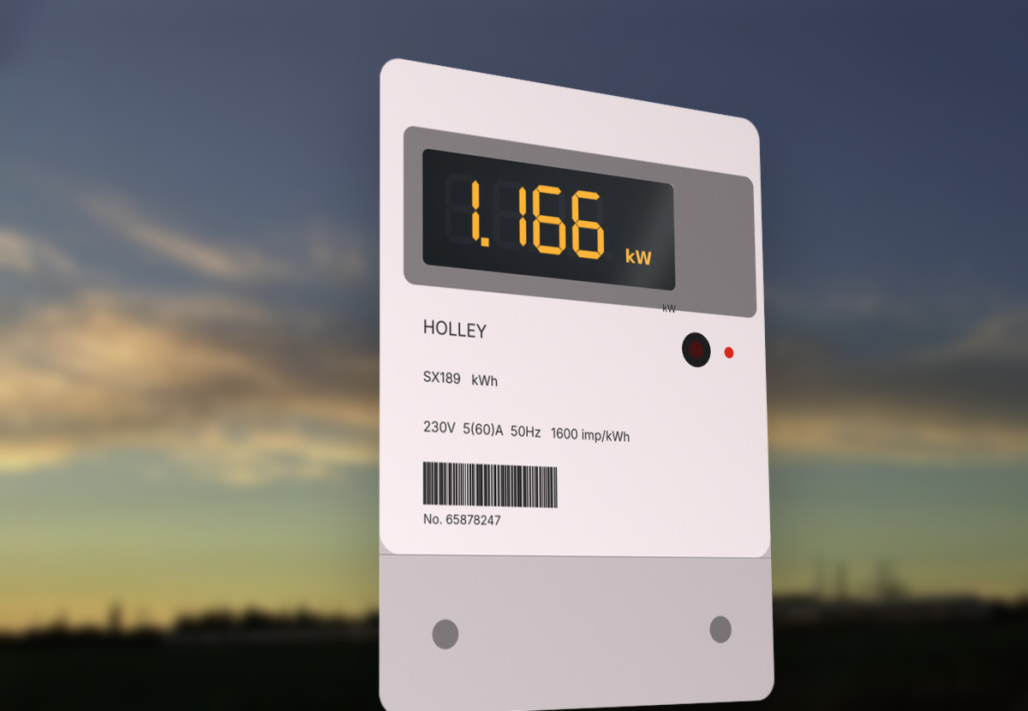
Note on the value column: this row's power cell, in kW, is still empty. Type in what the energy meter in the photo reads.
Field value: 1.166 kW
